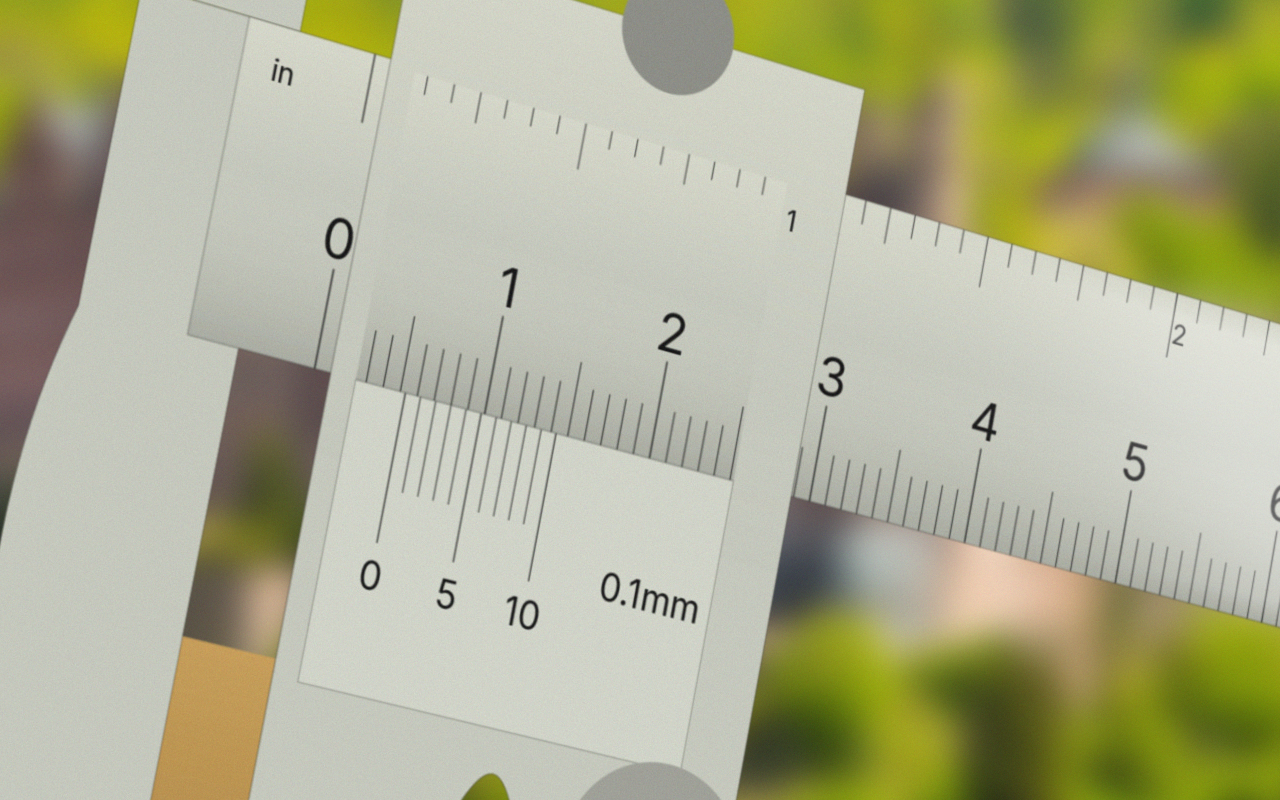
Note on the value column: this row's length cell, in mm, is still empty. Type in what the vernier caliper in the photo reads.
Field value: 5.3 mm
